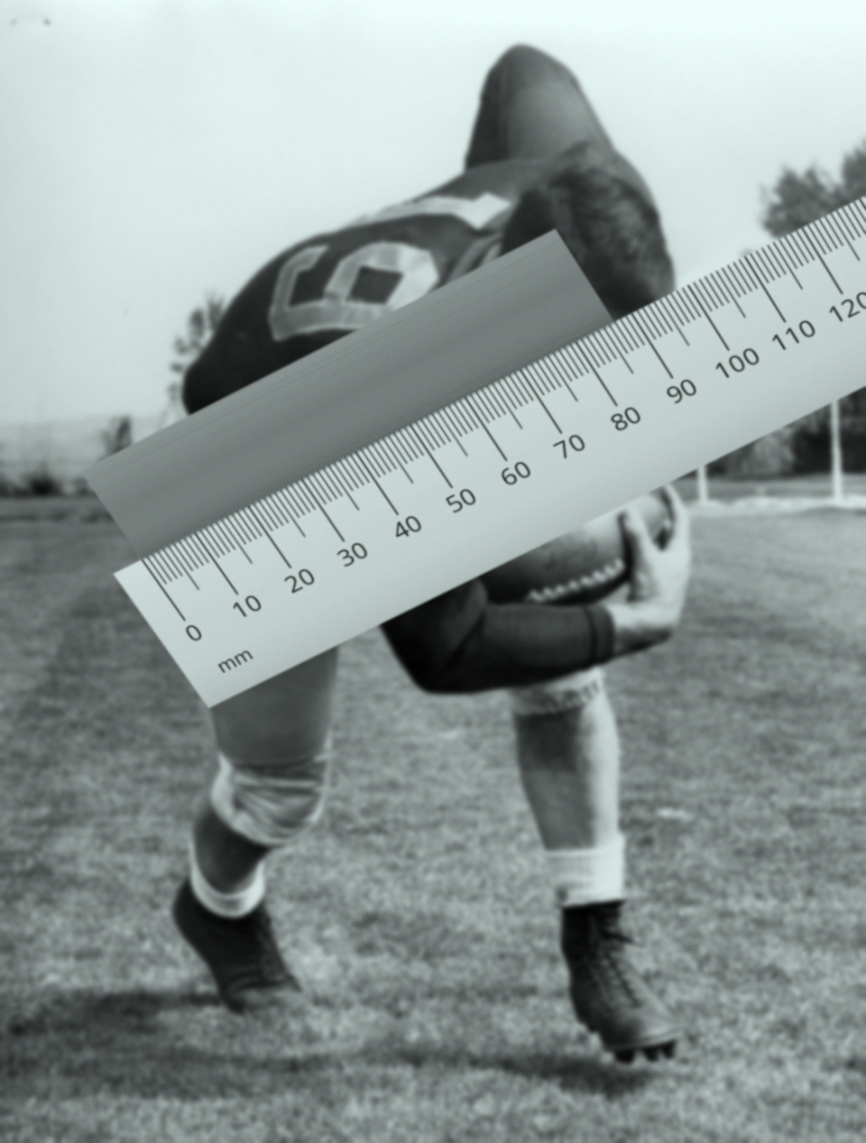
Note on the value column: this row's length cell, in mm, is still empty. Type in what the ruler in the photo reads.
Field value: 87 mm
